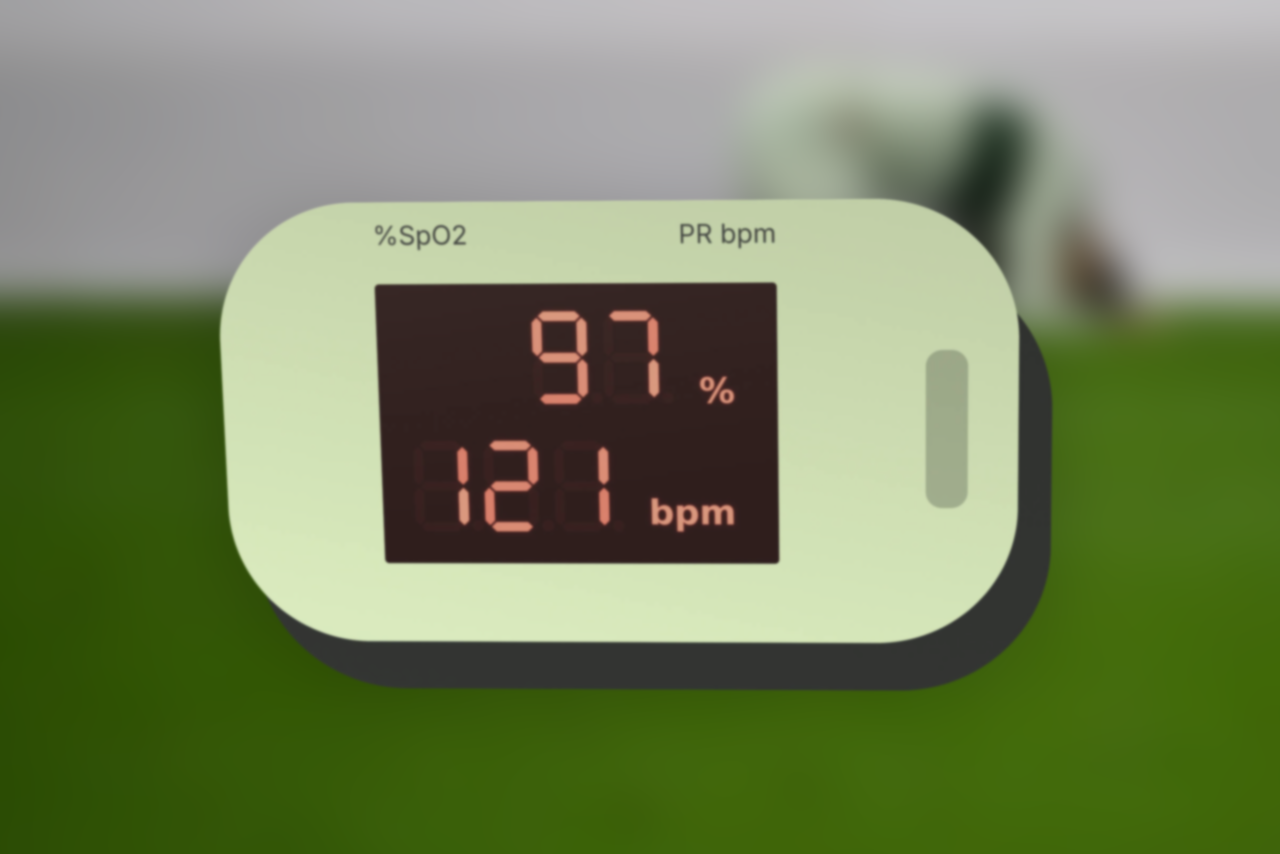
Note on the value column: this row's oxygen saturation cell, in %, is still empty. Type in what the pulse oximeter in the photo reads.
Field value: 97 %
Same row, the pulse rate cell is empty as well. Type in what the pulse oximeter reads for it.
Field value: 121 bpm
